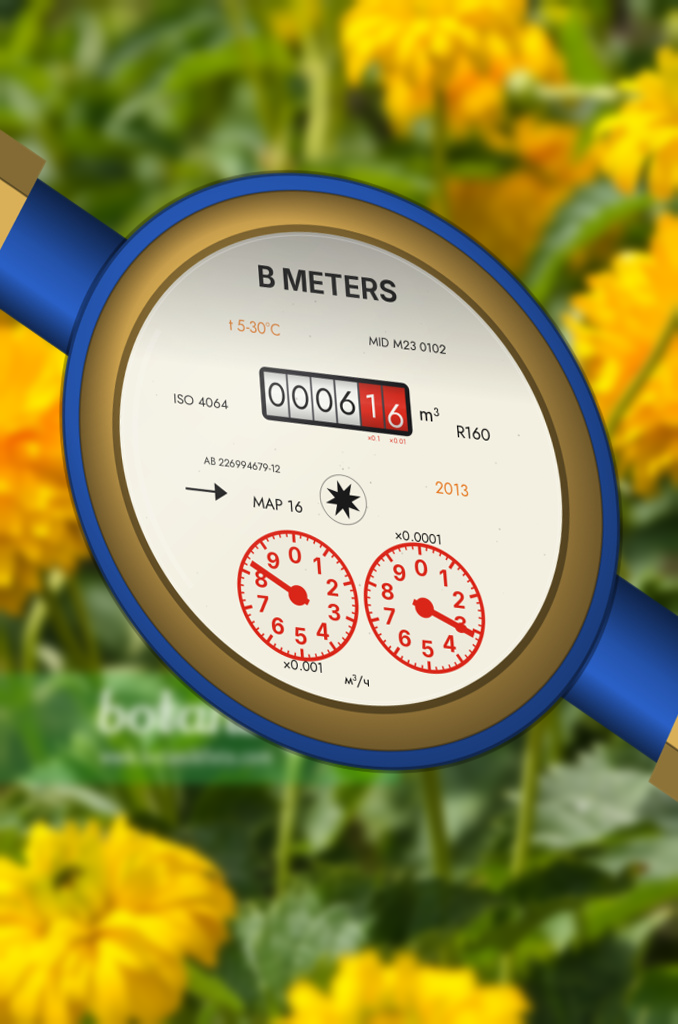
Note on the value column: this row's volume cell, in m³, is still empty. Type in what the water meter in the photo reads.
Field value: 6.1583 m³
